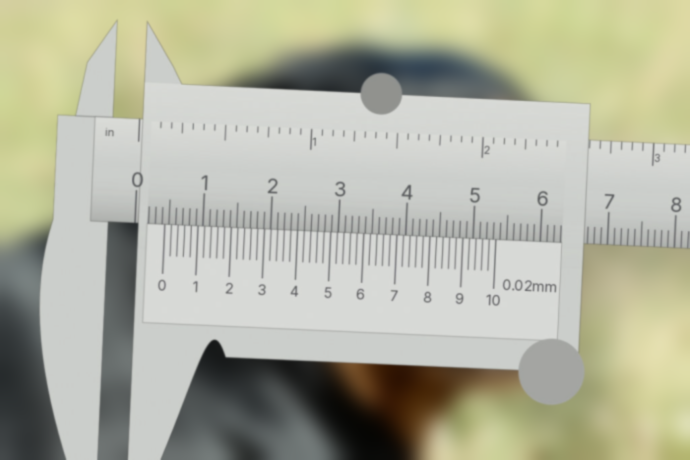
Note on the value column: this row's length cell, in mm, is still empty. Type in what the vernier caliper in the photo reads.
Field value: 4.4 mm
